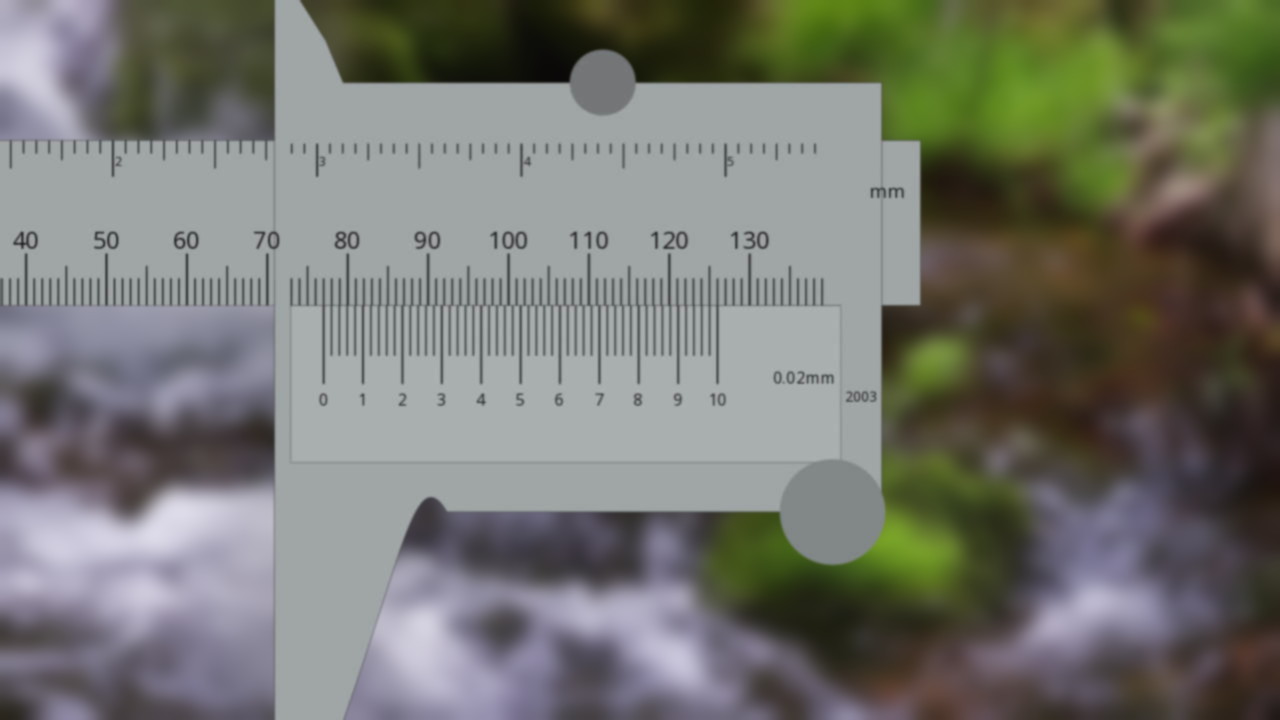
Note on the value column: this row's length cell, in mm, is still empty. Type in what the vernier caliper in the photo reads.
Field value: 77.0 mm
